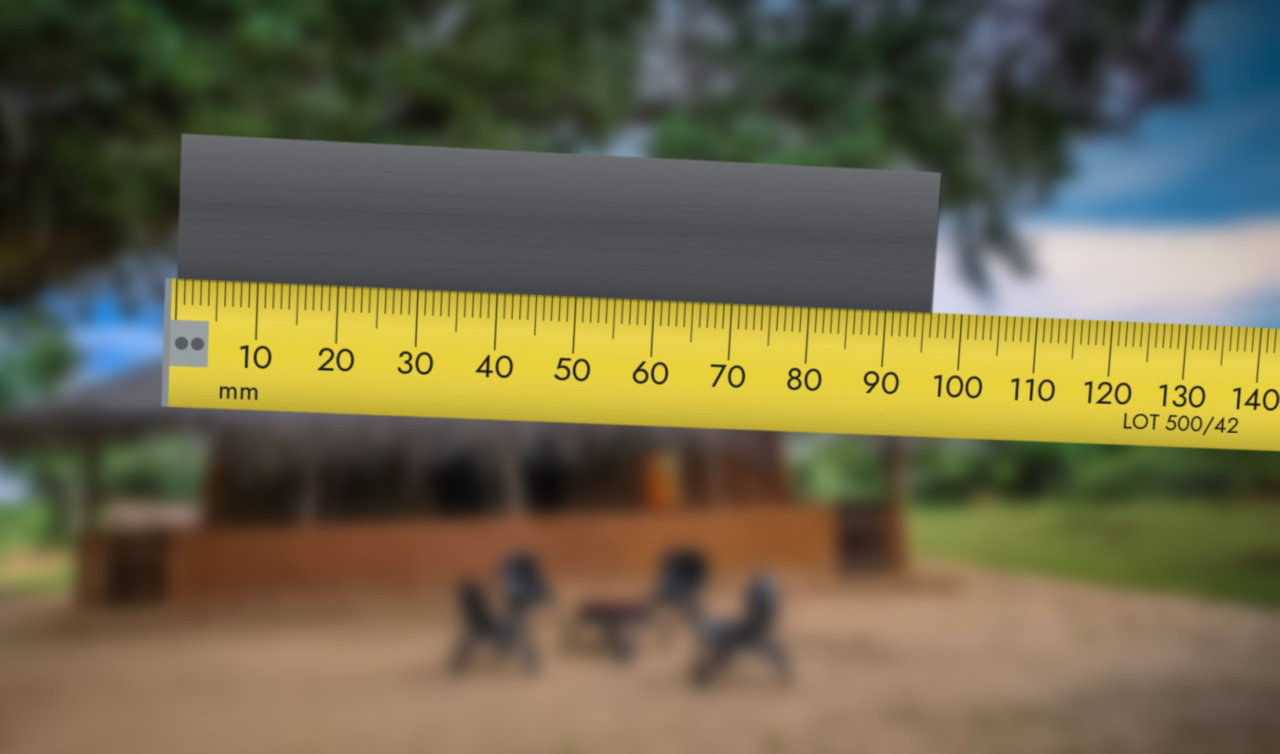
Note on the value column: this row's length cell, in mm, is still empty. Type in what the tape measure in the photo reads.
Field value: 96 mm
